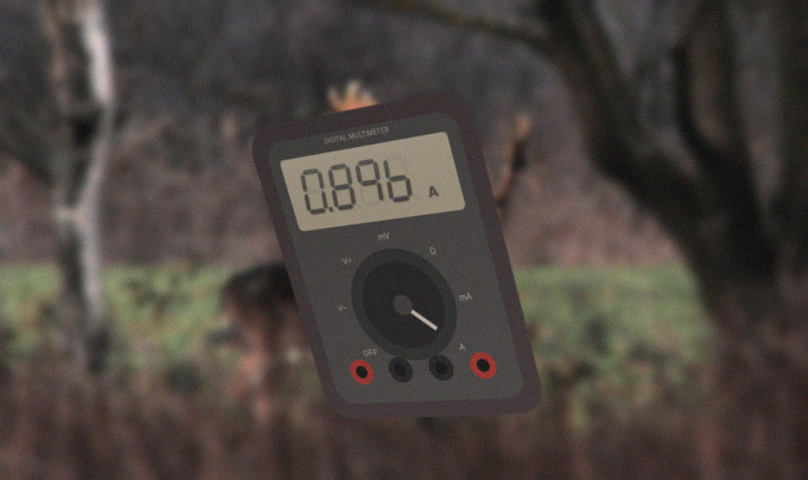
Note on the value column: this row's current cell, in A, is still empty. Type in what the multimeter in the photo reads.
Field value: 0.896 A
